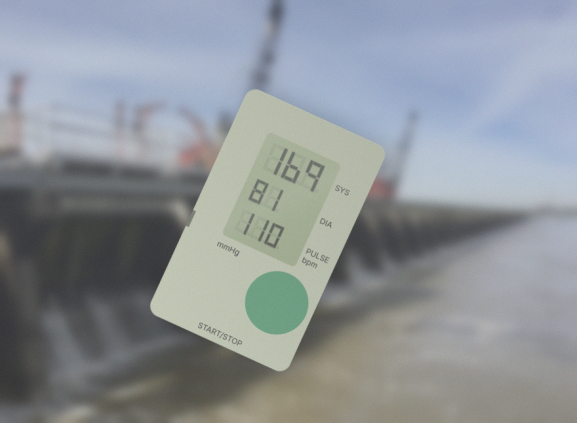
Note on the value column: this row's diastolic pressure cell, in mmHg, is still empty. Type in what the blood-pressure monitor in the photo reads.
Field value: 81 mmHg
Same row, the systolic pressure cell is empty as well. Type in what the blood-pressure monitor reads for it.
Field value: 169 mmHg
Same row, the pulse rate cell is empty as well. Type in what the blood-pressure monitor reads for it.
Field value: 110 bpm
